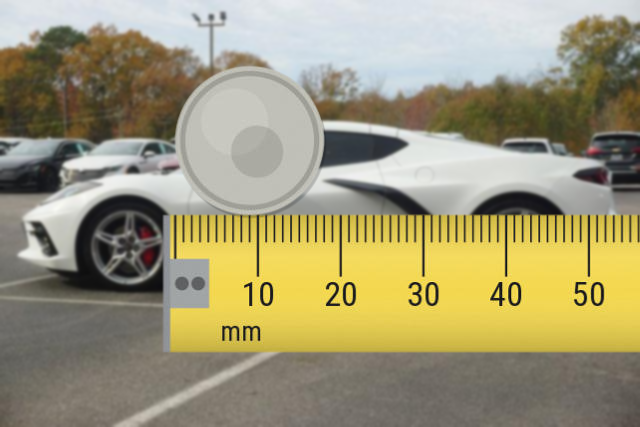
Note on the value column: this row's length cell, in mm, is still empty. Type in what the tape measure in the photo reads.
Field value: 18 mm
